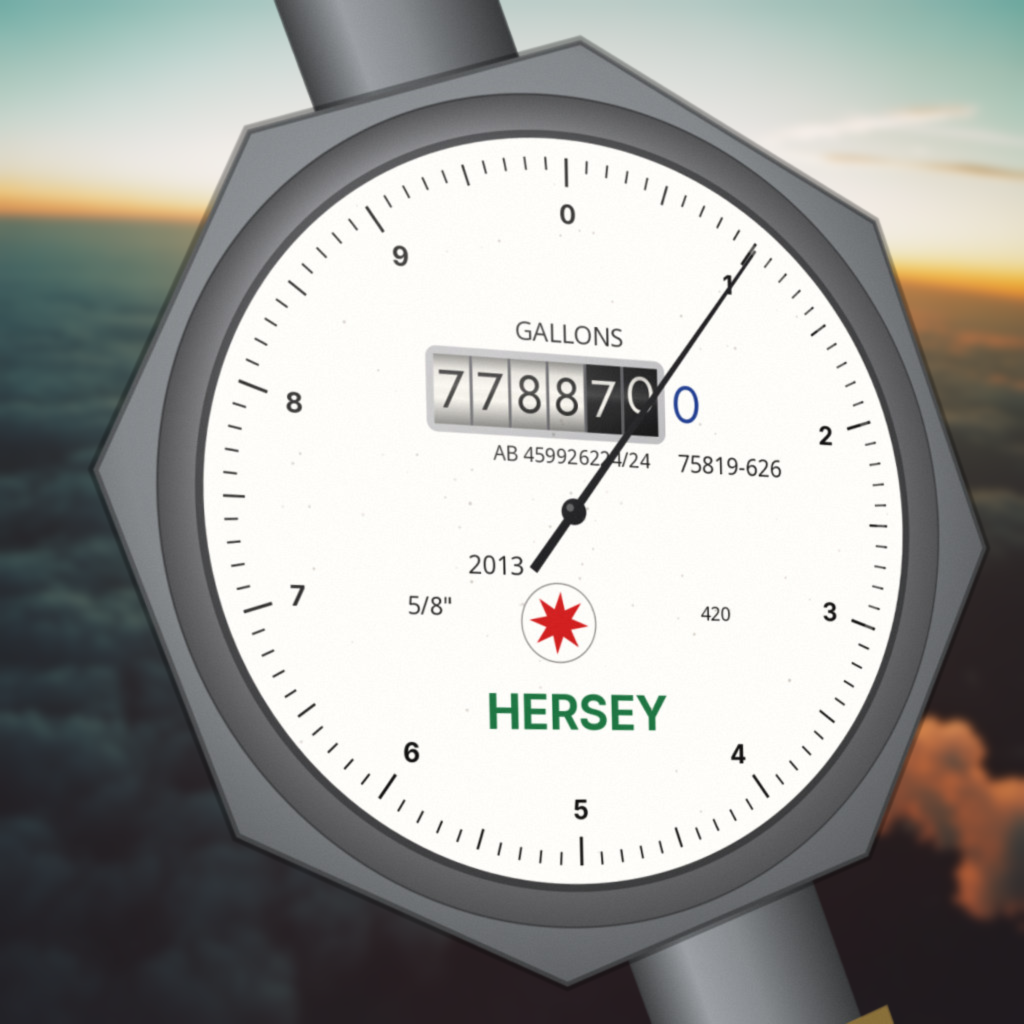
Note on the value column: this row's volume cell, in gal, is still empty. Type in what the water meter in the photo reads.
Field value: 7788701.0 gal
